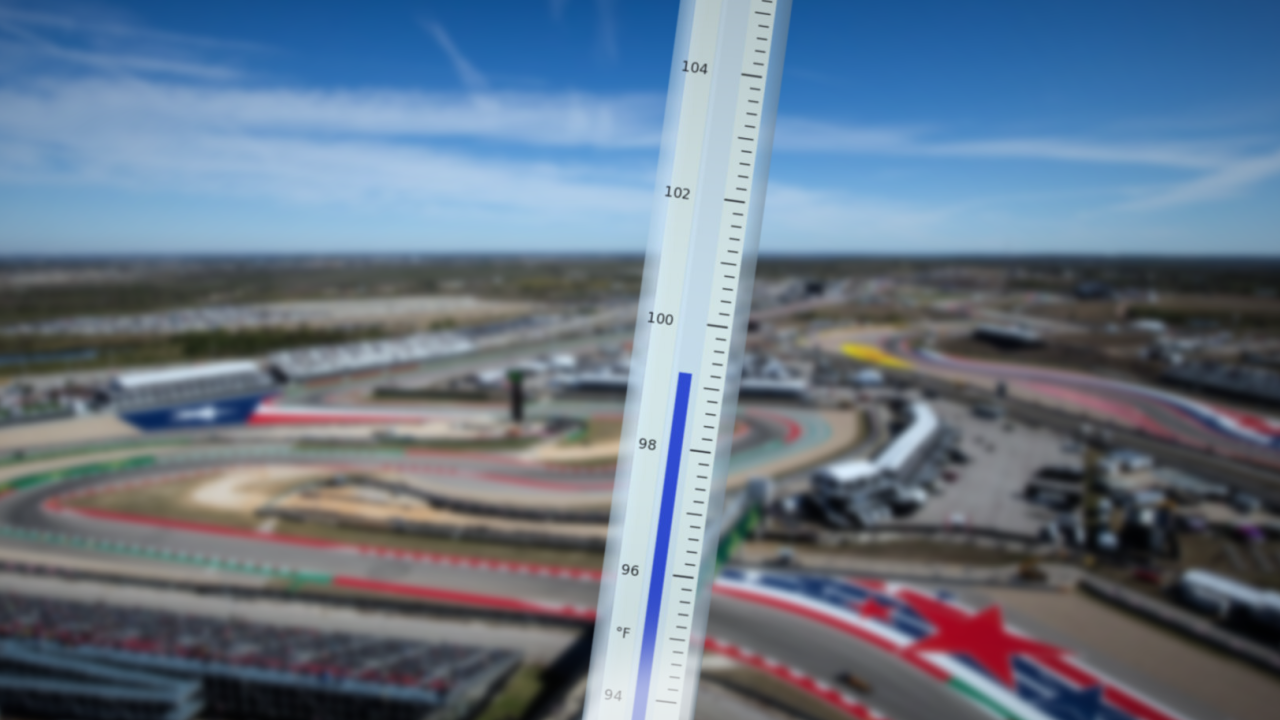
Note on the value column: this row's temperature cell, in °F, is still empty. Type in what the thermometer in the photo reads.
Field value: 99.2 °F
